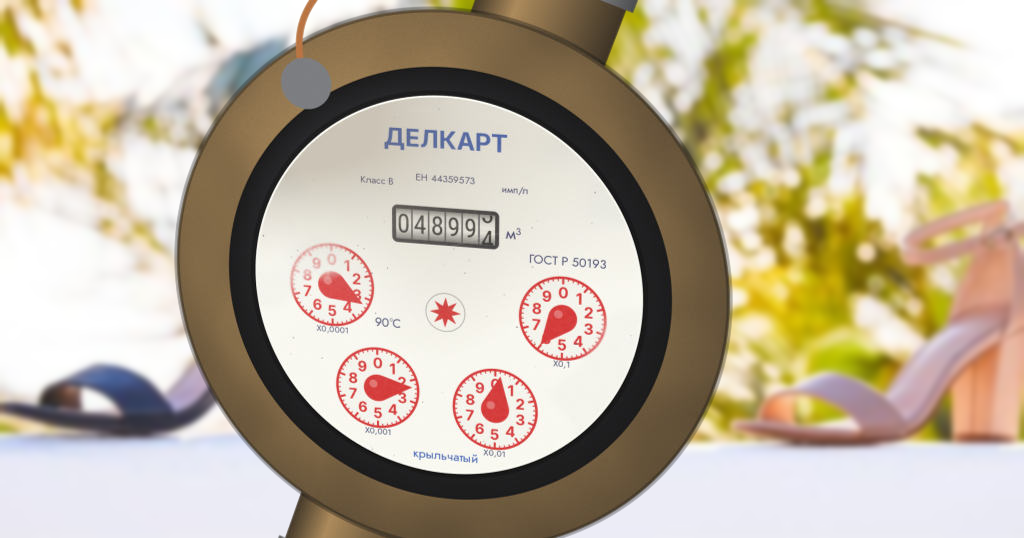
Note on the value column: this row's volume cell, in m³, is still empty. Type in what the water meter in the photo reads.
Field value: 48993.6023 m³
